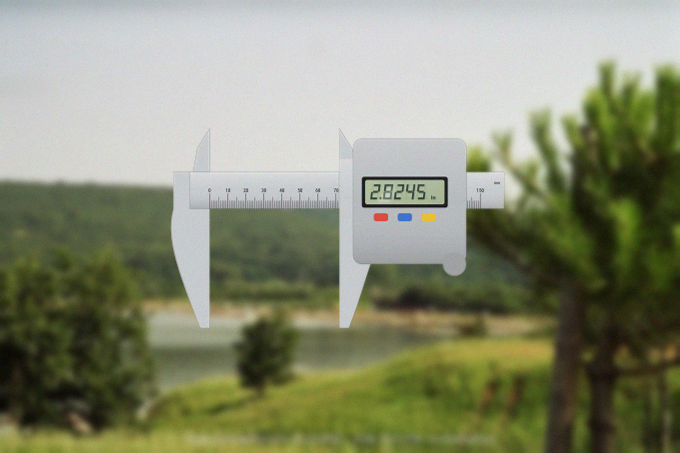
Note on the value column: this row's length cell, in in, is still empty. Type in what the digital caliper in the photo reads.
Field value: 2.8245 in
